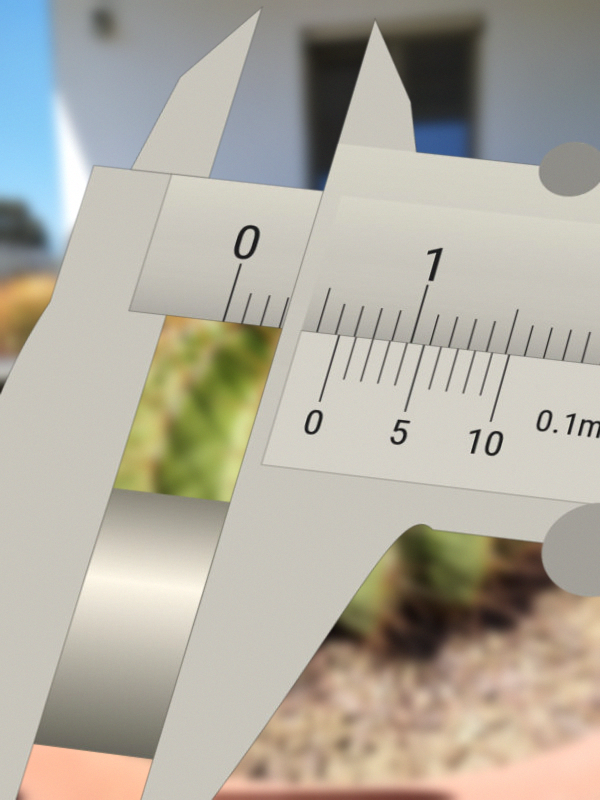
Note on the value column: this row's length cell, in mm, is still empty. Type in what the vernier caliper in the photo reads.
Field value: 6.2 mm
